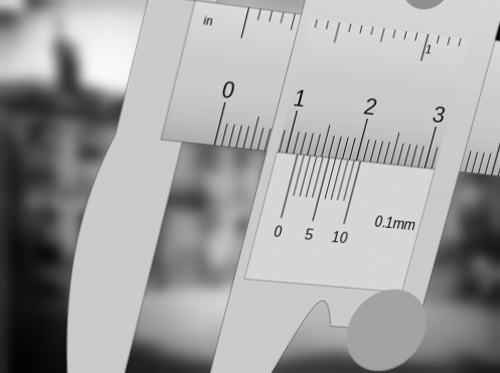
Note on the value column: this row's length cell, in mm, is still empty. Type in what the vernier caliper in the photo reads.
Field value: 11.6 mm
